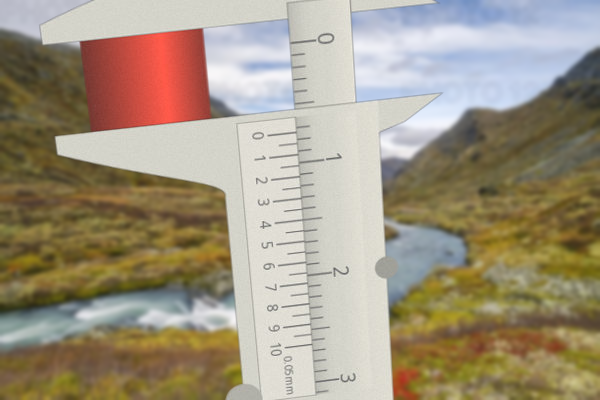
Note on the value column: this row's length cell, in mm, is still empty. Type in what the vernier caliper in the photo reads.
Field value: 7.4 mm
